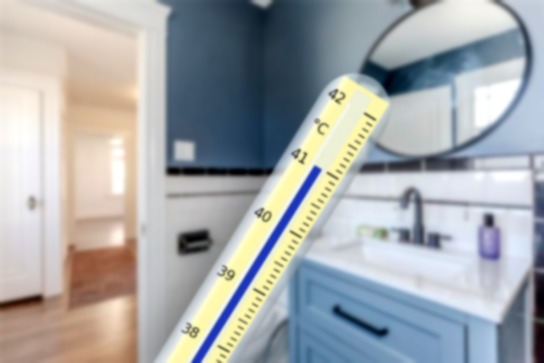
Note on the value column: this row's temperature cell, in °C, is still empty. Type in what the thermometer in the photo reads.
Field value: 41 °C
